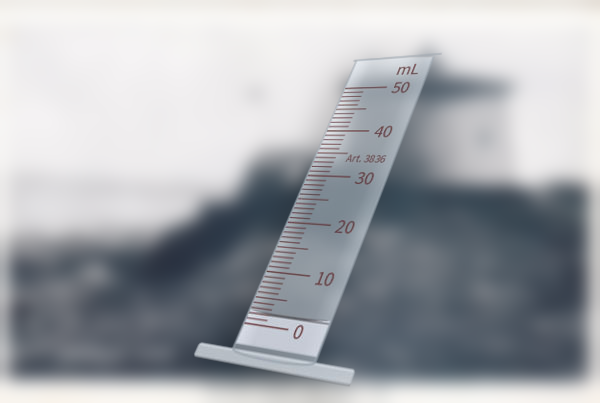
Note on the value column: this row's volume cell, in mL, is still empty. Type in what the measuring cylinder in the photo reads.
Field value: 2 mL
